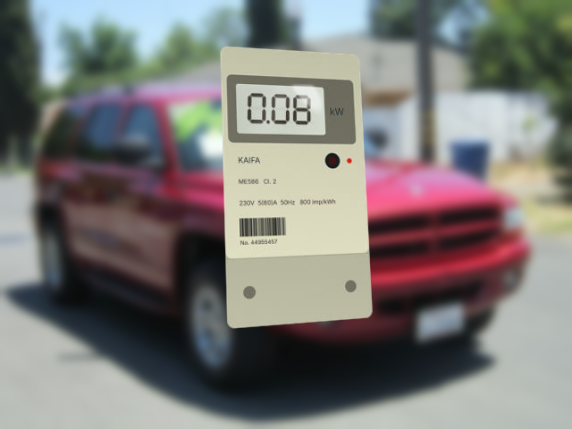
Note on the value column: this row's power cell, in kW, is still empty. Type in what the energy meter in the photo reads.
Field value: 0.08 kW
